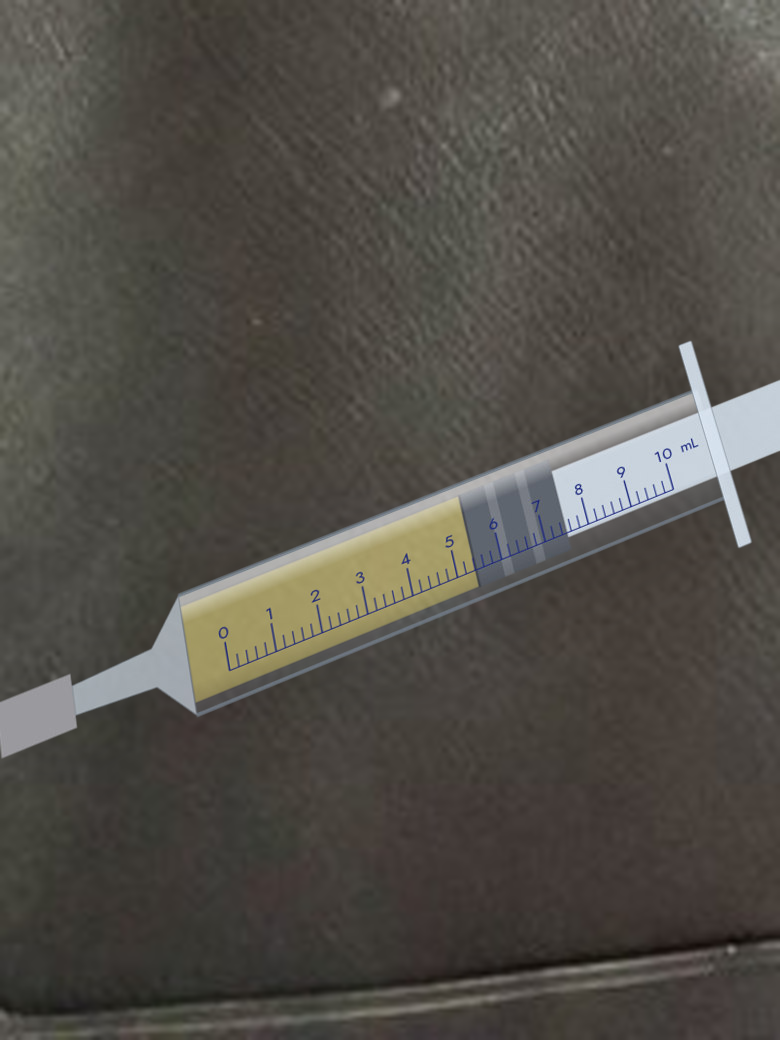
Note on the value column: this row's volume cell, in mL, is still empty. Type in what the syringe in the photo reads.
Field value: 5.4 mL
